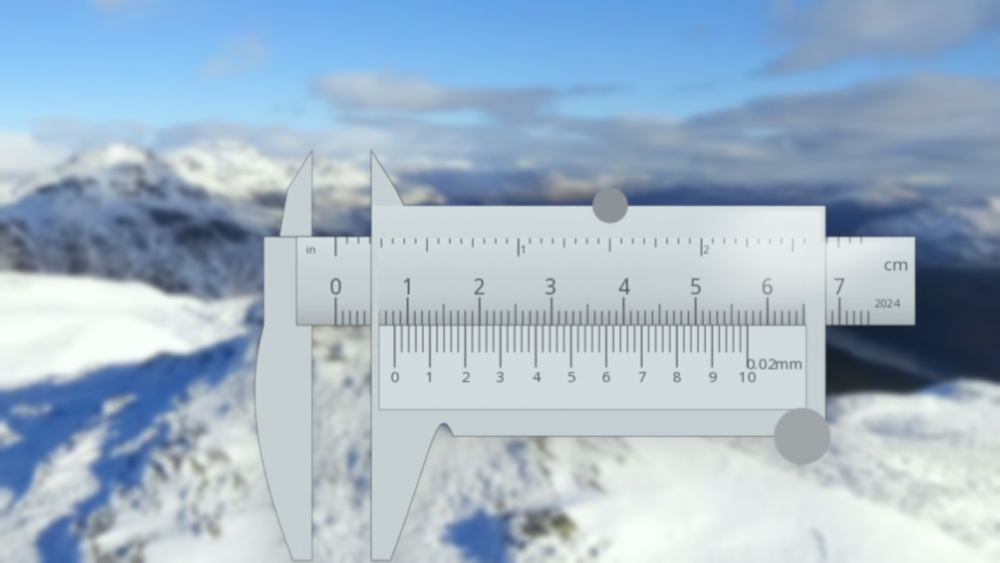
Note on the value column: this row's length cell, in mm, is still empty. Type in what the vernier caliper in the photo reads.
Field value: 8.2 mm
